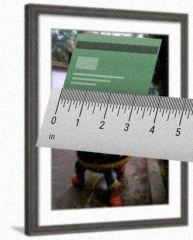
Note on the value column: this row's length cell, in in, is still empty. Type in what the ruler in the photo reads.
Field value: 3.5 in
